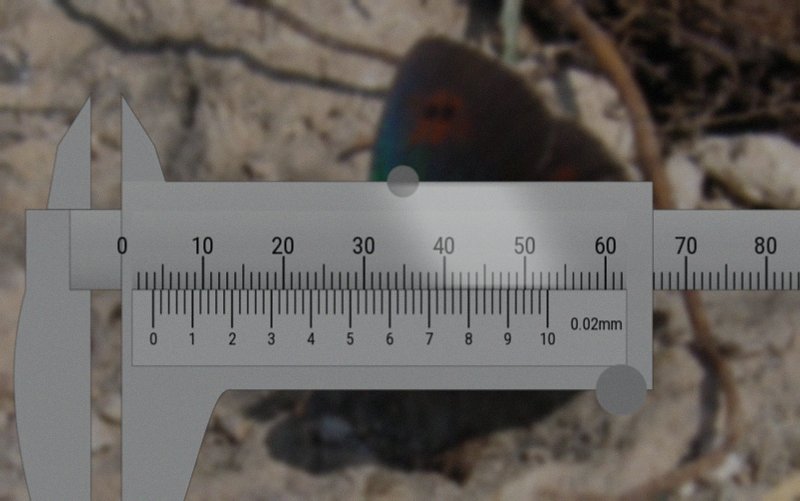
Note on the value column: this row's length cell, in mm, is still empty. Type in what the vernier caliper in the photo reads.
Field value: 3.8 mm
